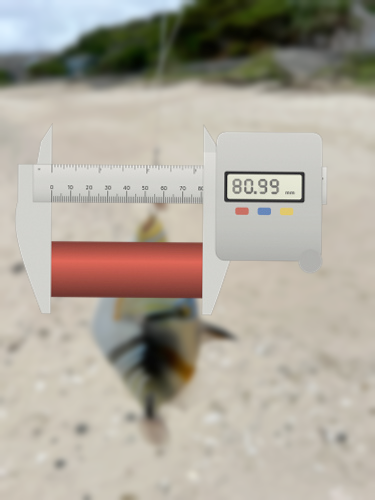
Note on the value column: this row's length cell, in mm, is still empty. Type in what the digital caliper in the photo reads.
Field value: 80.99 mm
